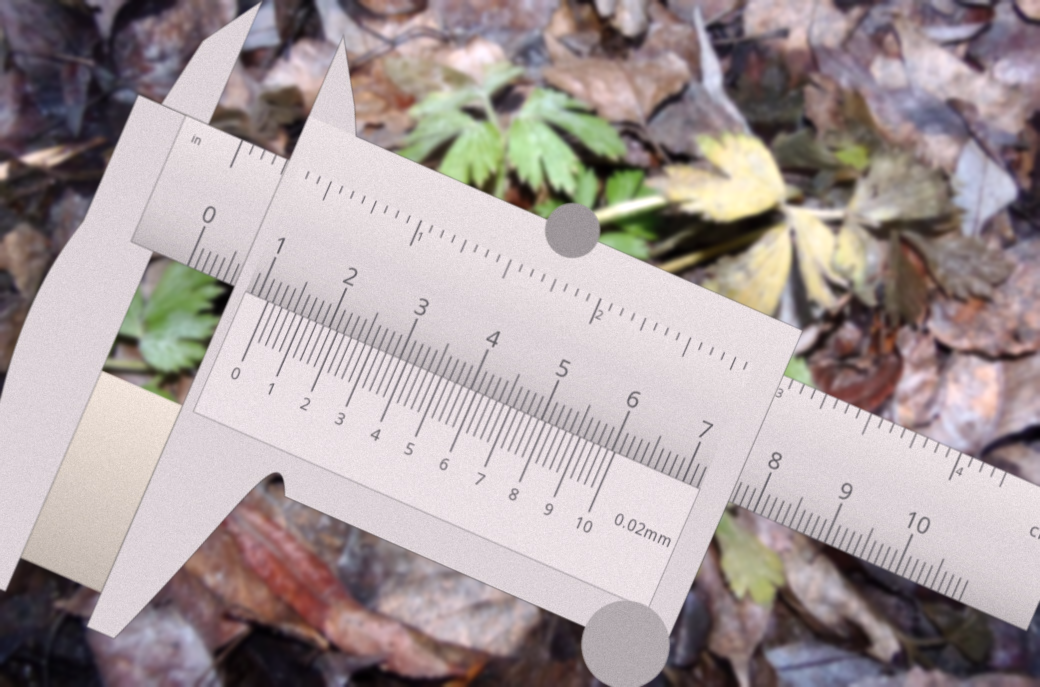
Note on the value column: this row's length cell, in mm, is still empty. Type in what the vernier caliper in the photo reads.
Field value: 11.4 mm
